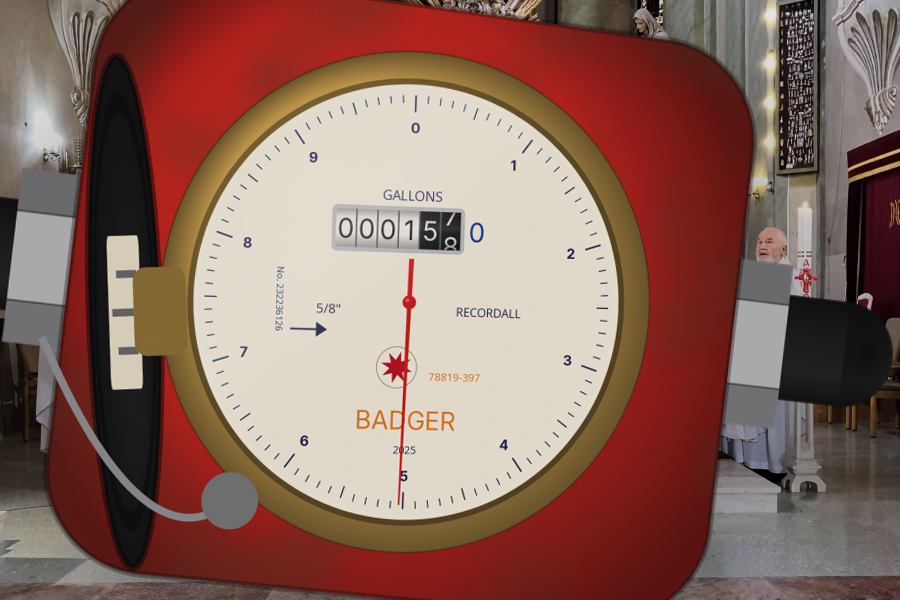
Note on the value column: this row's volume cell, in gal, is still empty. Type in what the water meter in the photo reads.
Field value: 1575.0 gal
